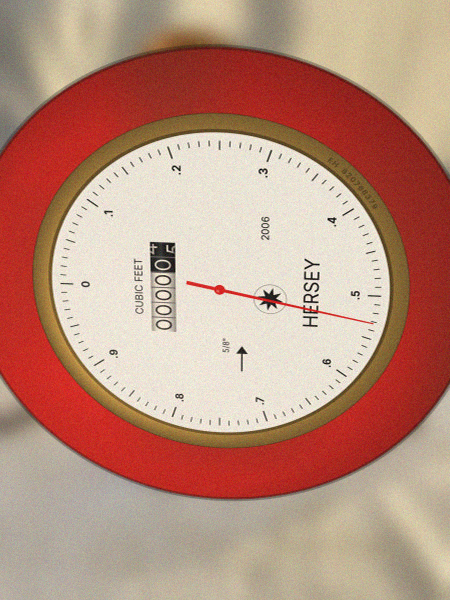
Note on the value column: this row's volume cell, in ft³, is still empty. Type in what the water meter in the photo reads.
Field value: 4.53 ft³
